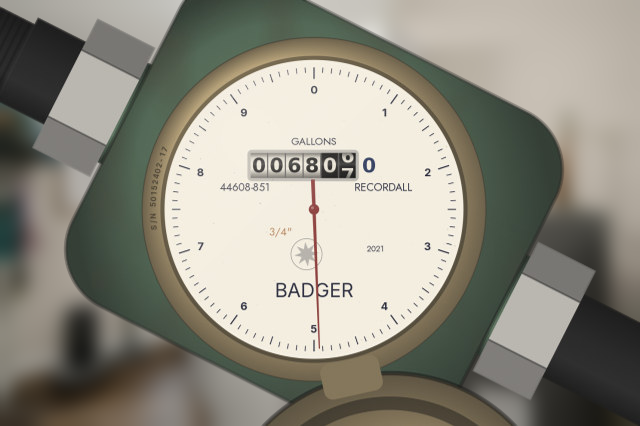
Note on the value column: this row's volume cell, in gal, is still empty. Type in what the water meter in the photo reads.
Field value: 68064.9 gal
